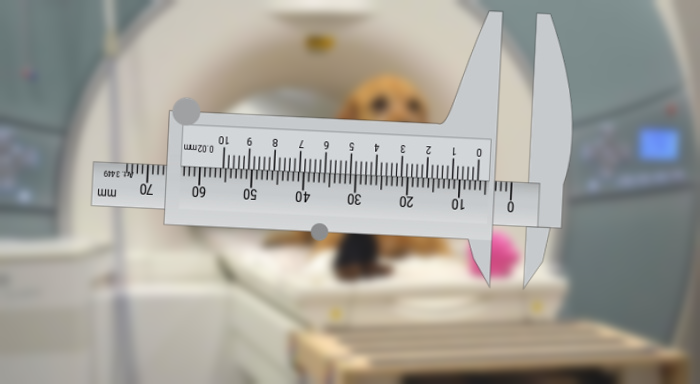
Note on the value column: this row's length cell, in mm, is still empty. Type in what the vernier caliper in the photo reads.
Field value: 6.5 mm
